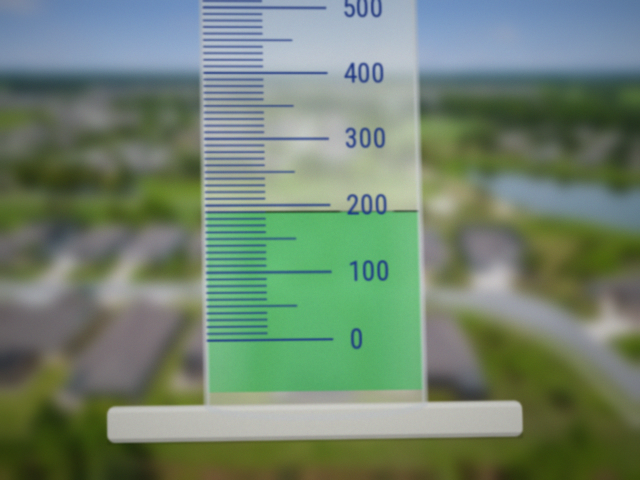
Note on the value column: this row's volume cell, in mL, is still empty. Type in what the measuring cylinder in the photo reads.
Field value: 190 mL
